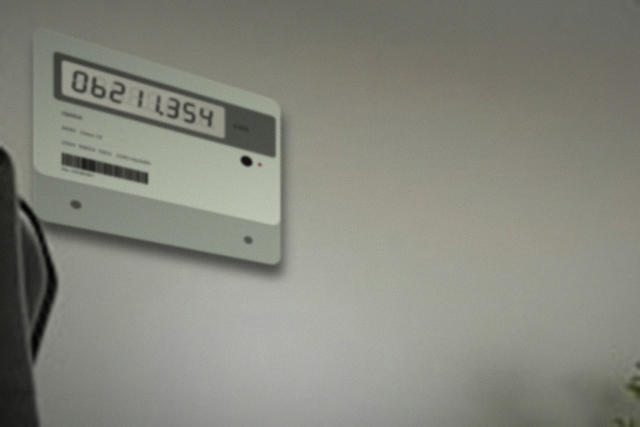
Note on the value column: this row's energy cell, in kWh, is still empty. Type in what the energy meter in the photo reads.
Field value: 6211.354 kWh
